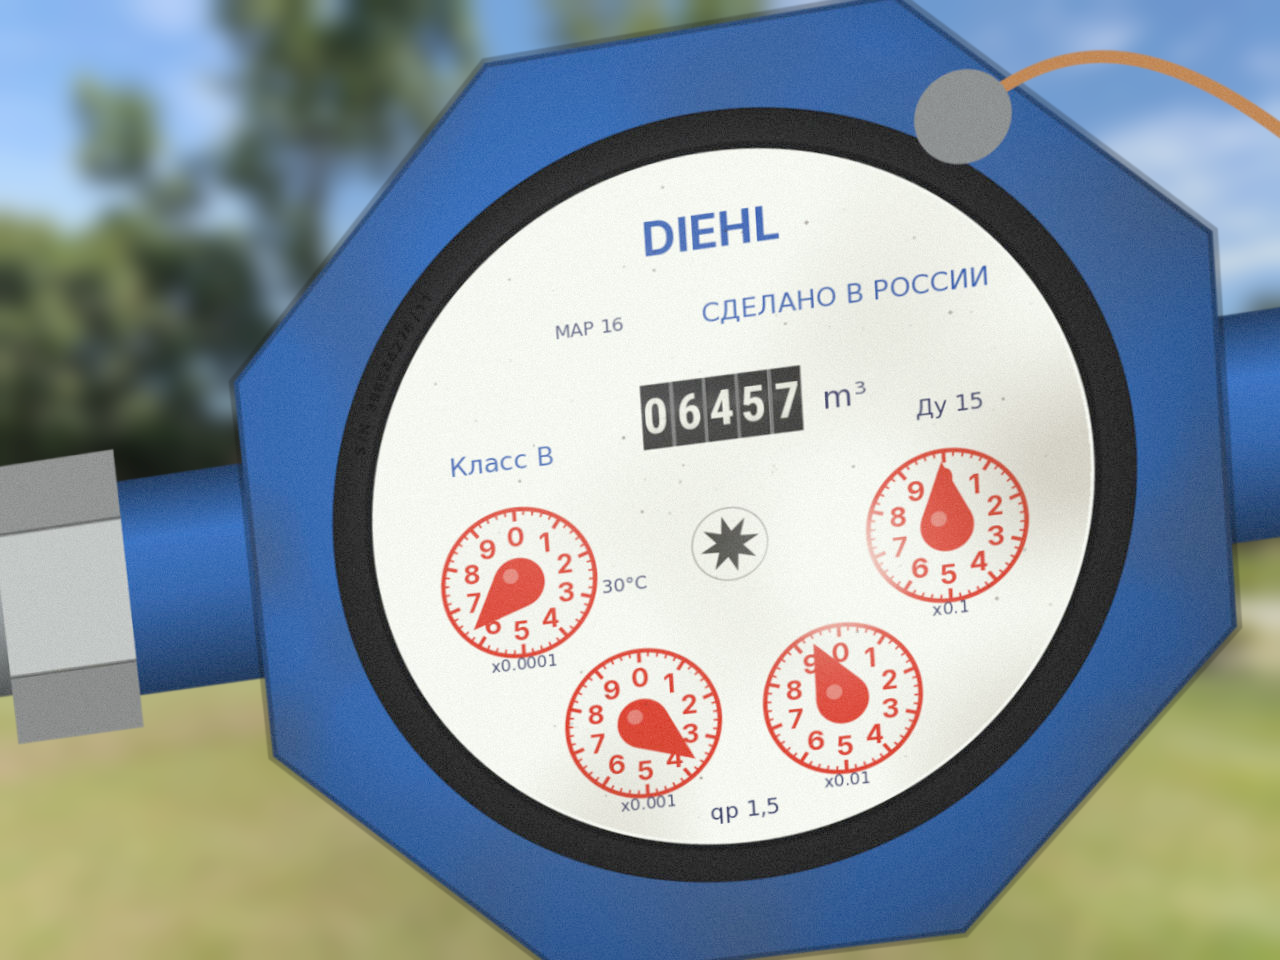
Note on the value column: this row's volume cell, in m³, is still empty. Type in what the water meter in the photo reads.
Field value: 6456.9936 m³
